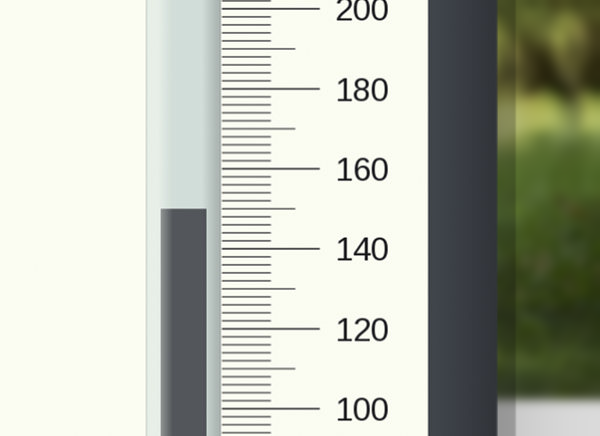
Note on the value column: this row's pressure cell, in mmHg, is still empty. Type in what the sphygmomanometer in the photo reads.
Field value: 150 mmHg
